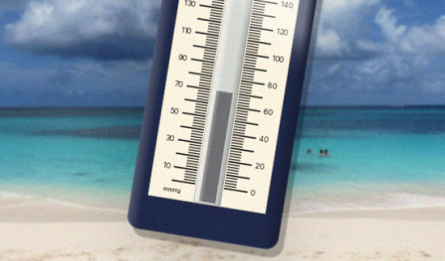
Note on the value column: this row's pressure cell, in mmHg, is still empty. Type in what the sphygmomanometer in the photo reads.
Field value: 70 mmHg
